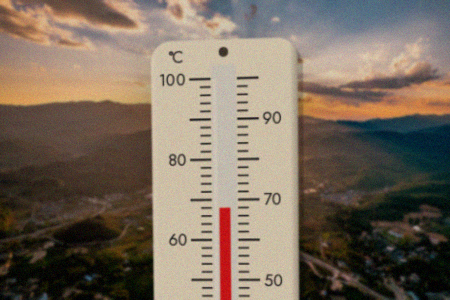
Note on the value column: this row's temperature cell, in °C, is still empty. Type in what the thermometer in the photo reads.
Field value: 68 °C
